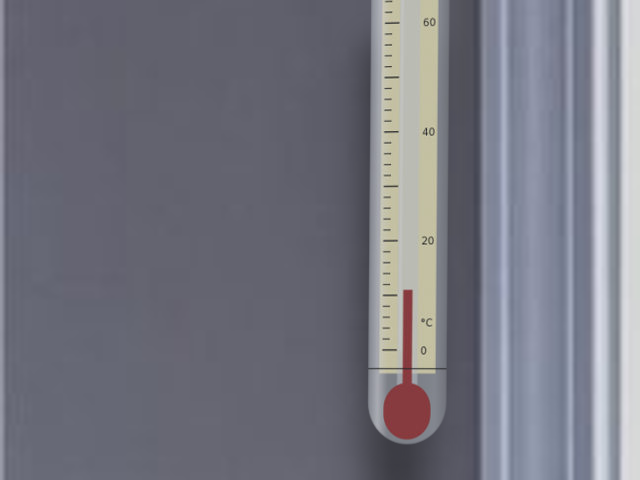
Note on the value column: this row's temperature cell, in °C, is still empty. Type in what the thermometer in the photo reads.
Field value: 11 °C
